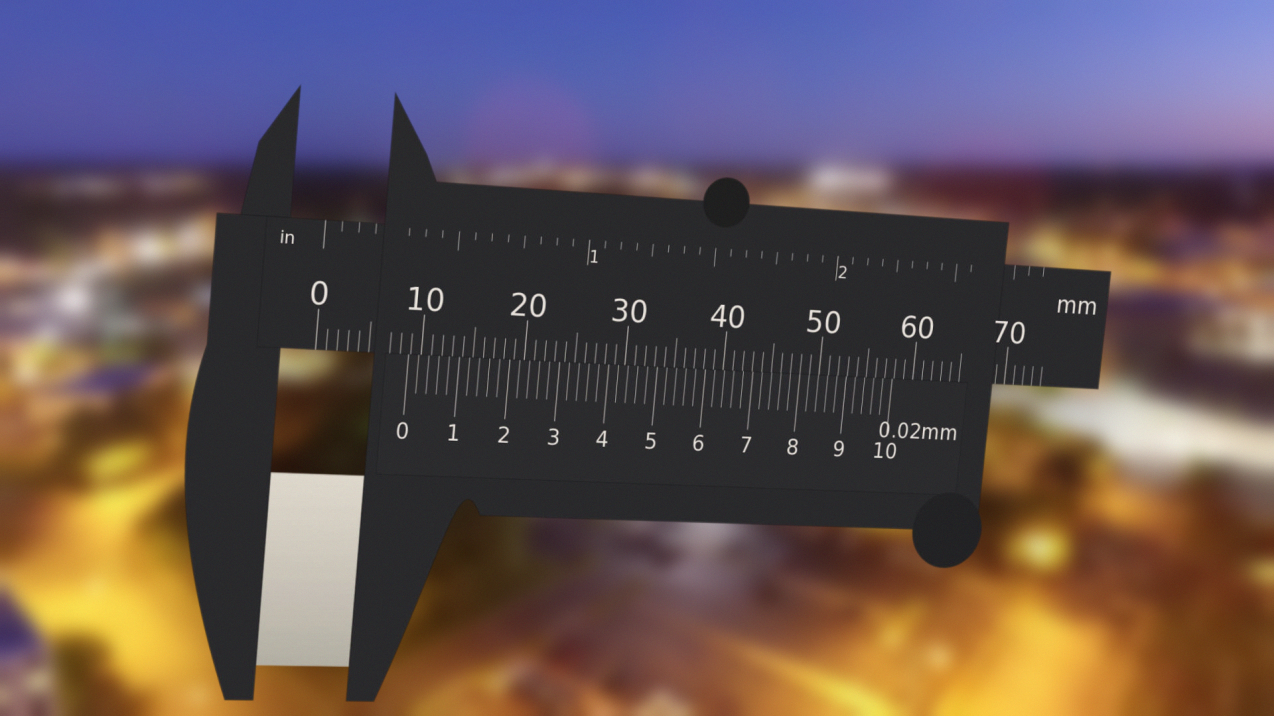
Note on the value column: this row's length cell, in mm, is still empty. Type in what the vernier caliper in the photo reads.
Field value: 8.8 mm
